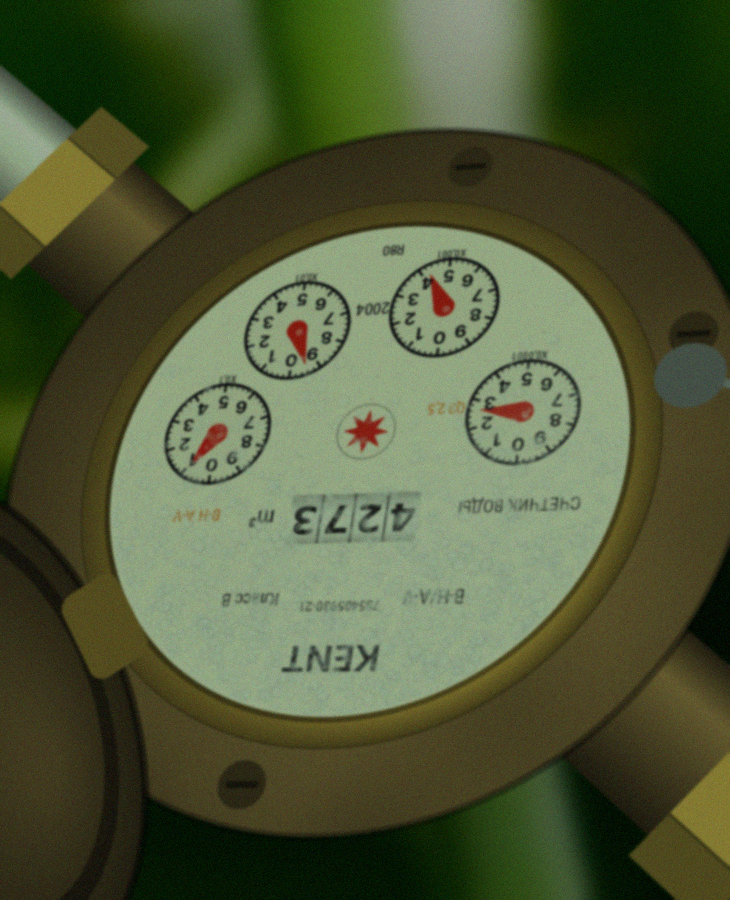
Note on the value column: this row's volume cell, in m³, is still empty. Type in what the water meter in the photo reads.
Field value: 4273.0942 m³
